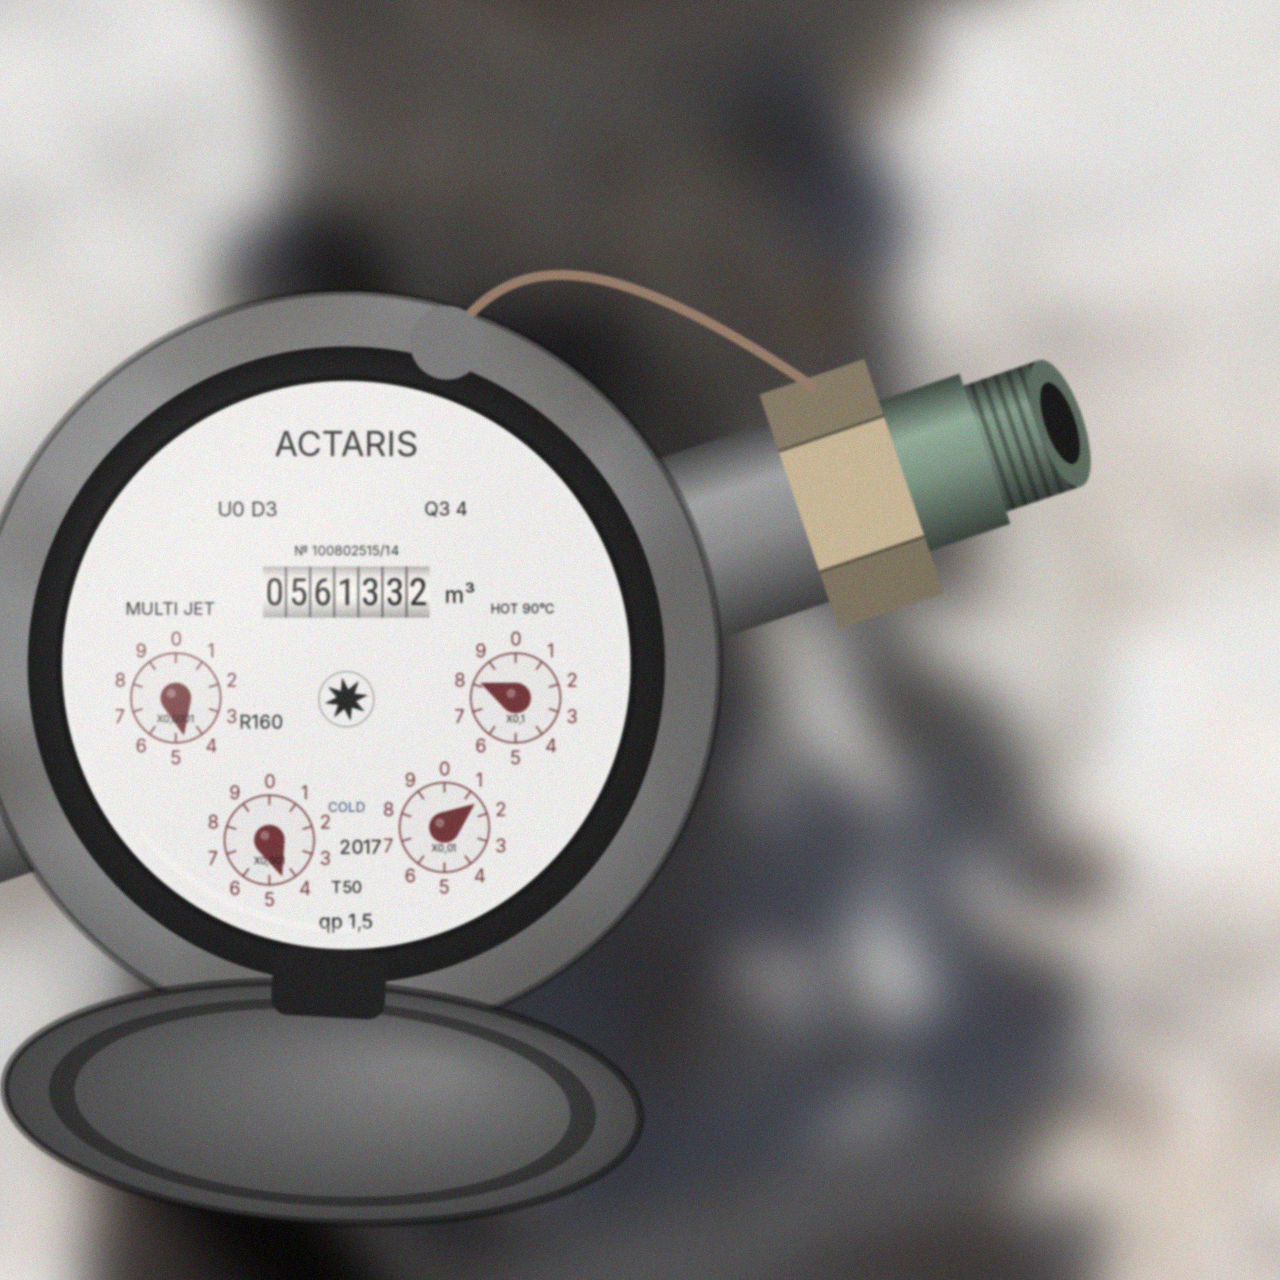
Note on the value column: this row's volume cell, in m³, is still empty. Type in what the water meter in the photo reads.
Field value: 561332.8144 m³
